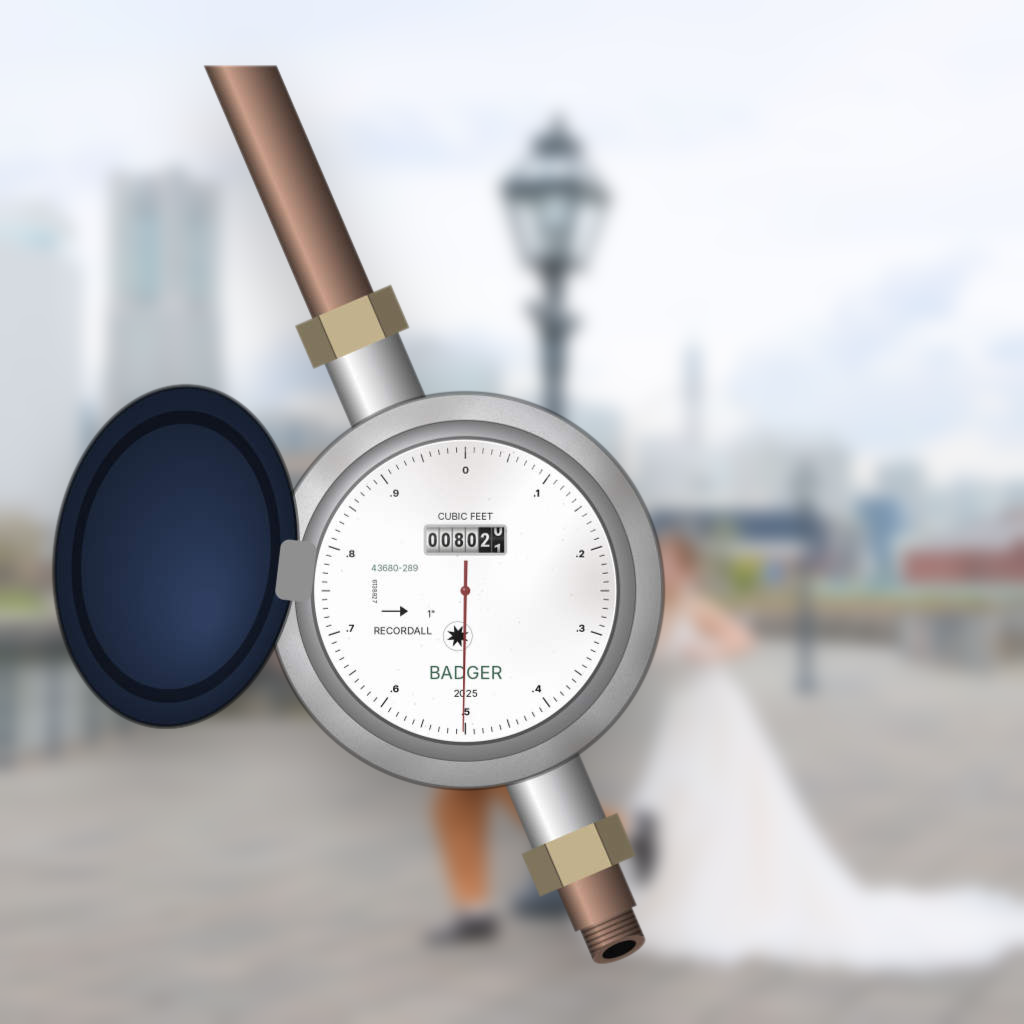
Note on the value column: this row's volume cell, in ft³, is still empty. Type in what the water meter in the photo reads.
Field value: 8020.50 ft³
